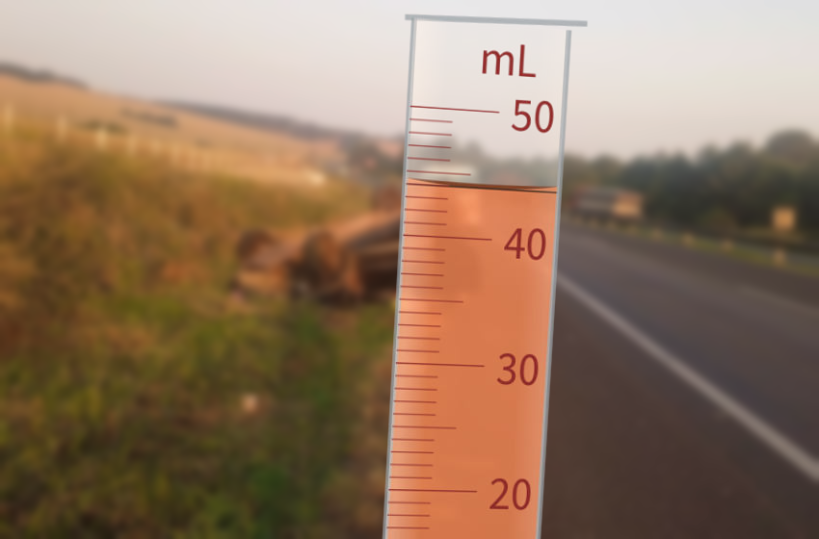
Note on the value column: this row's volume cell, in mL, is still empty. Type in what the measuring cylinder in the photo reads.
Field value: 44 mL
